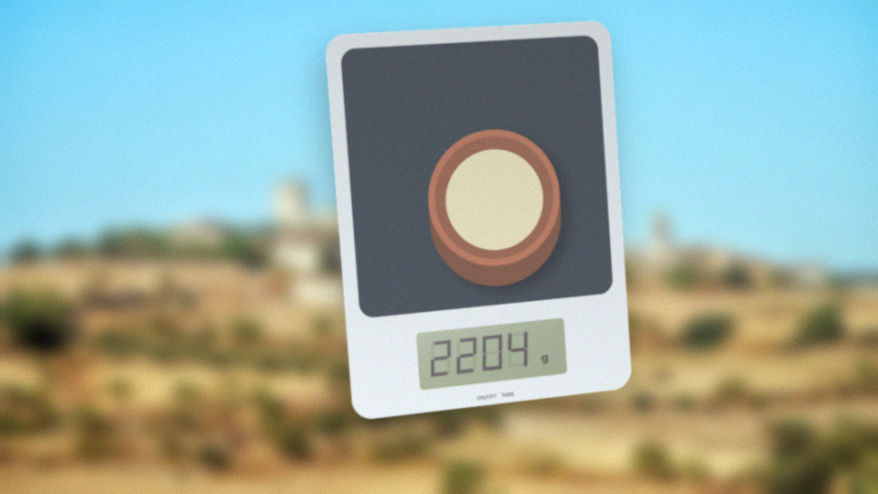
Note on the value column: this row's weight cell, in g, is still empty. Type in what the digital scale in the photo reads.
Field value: 2204 g
